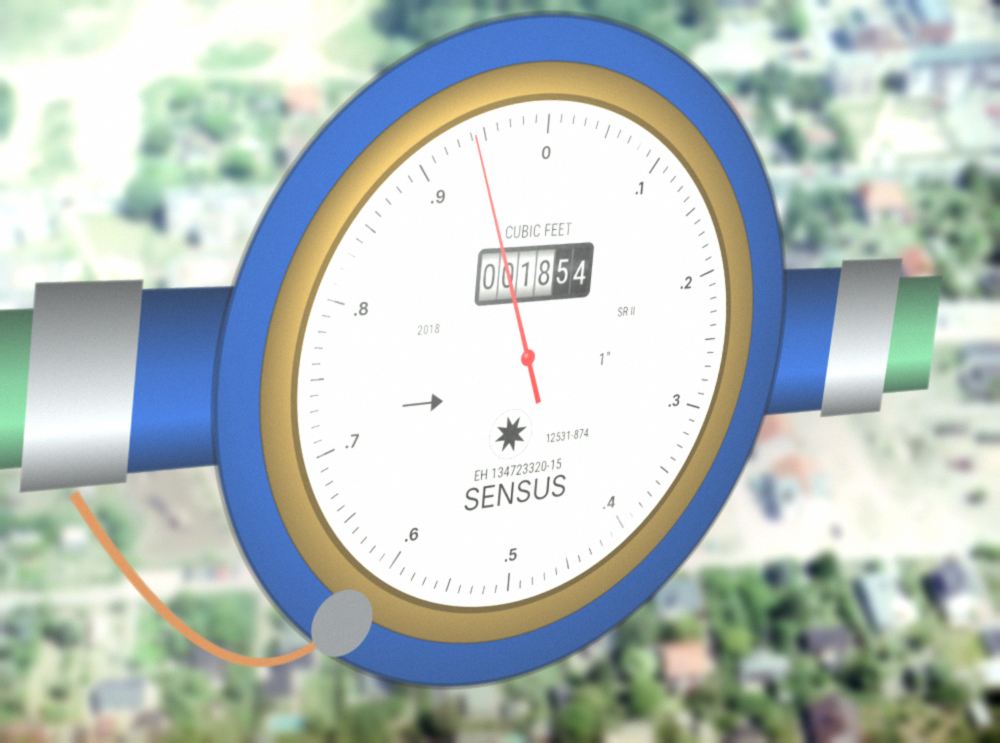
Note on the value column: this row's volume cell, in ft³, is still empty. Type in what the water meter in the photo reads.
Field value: 1853.94 ft³
